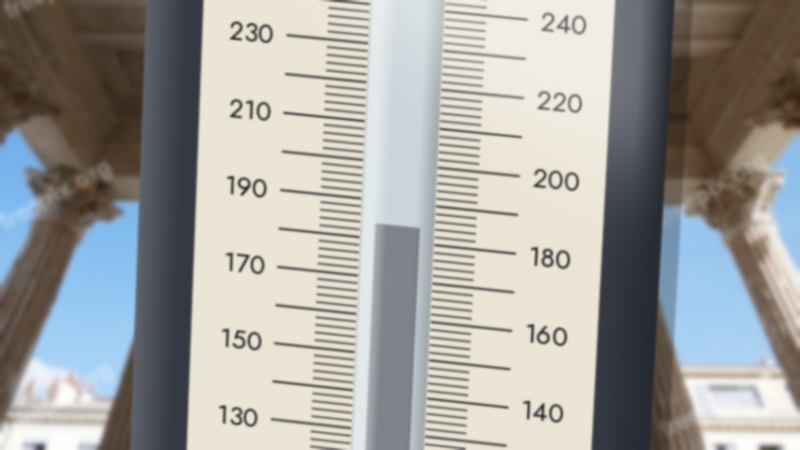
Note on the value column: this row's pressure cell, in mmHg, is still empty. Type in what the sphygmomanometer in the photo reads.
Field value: 184 mmHg
